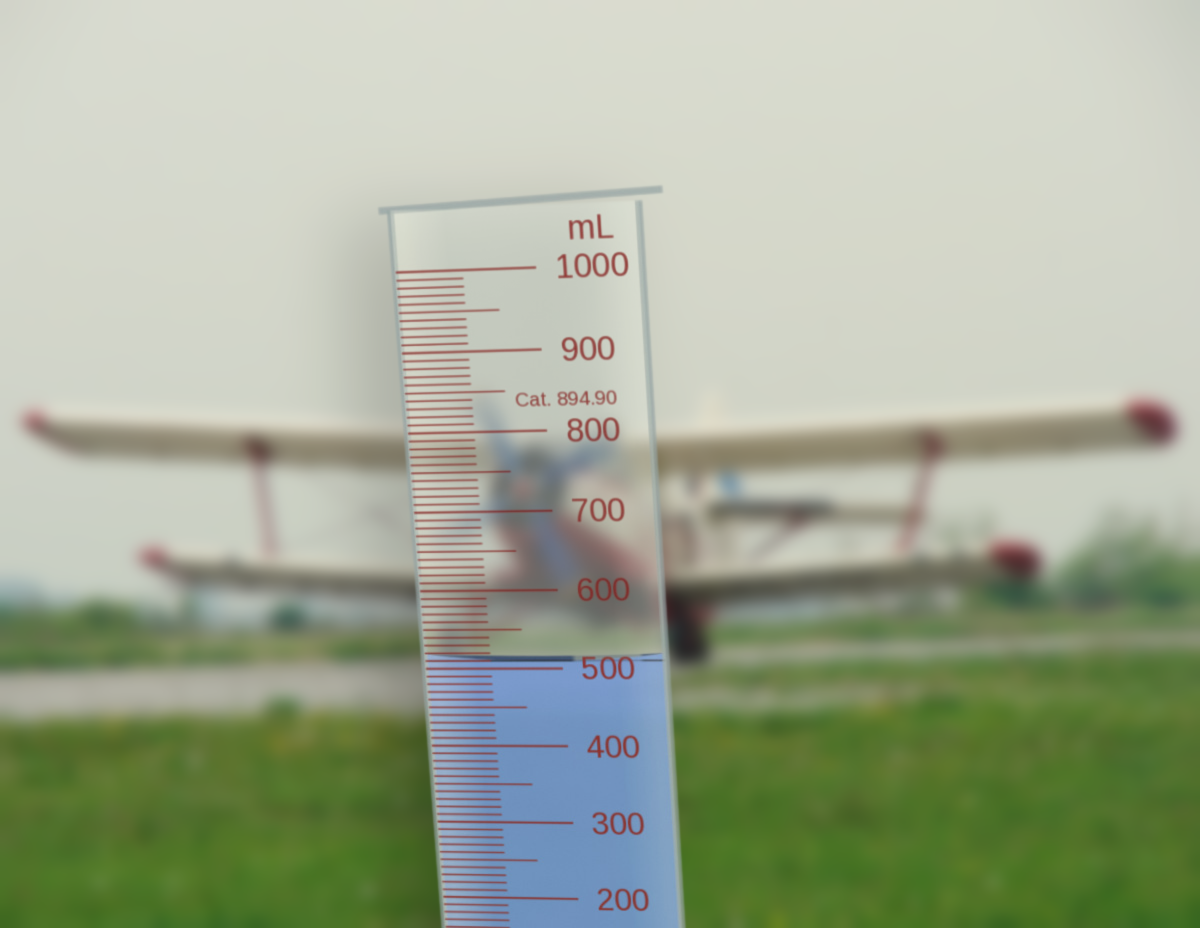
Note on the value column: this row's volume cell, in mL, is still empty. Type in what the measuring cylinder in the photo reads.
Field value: 510 mL
